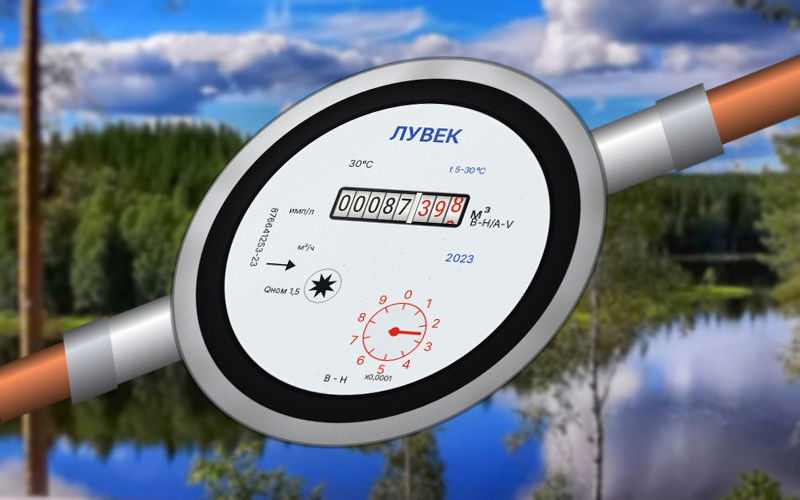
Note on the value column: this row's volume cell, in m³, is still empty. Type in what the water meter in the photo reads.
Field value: 87.3982 m³
